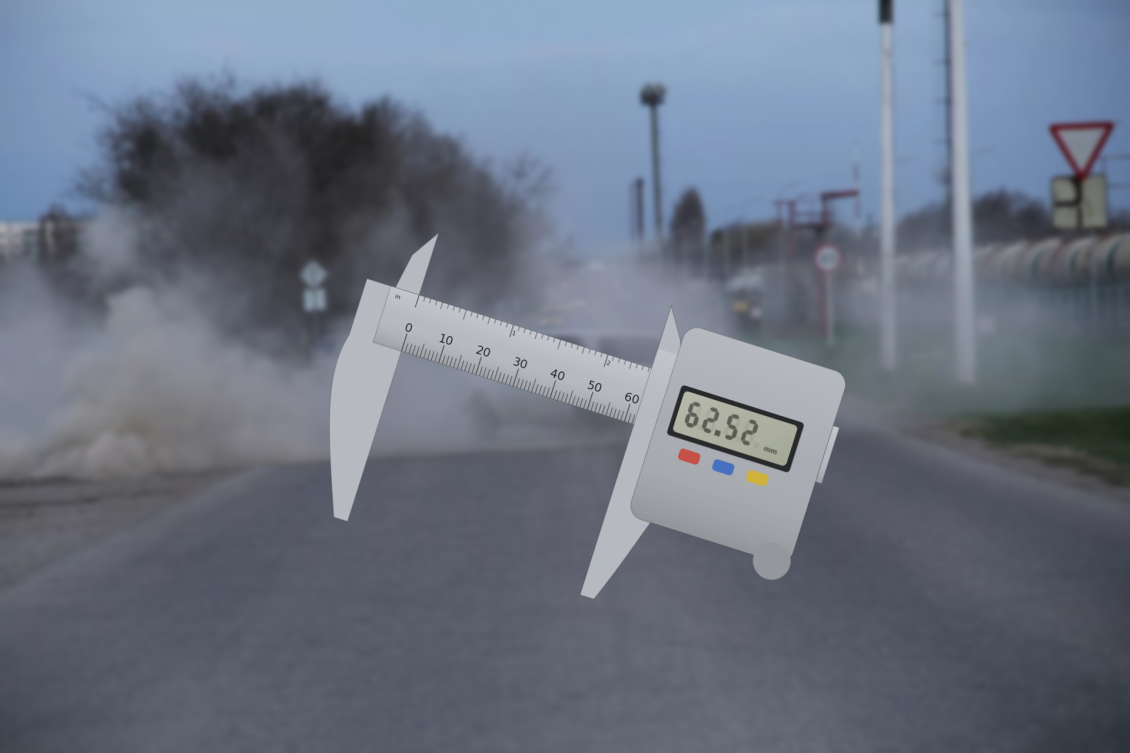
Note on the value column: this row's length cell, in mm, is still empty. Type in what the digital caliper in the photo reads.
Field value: 62.52 mm
